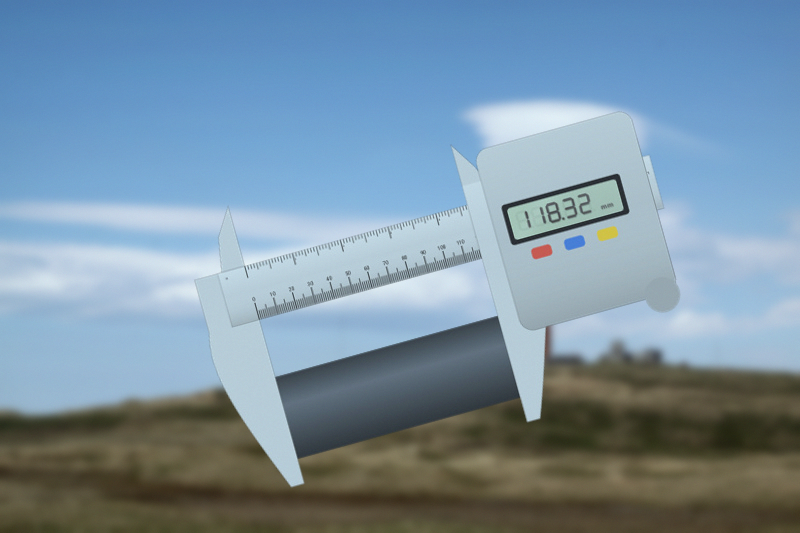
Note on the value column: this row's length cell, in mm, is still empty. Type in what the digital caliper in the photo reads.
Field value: 118.32 mm
